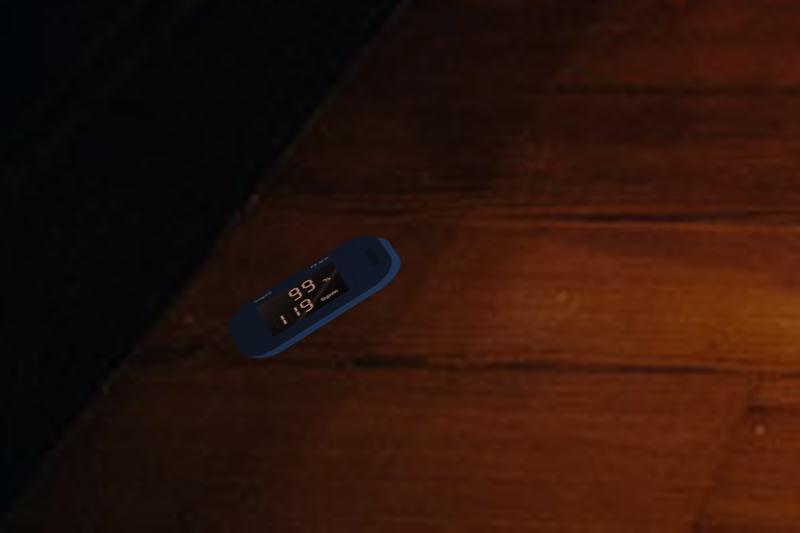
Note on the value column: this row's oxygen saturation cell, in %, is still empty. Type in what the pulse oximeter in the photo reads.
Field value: 99 %
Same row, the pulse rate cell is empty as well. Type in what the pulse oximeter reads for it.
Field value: 119 bpm
